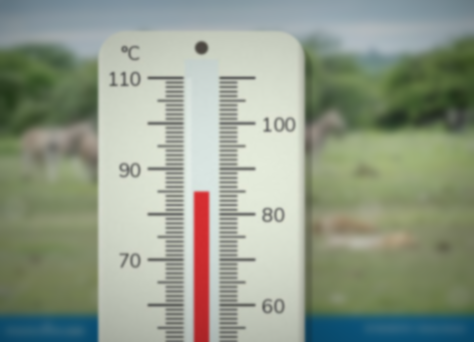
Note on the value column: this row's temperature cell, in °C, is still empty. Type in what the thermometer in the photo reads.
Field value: 85 °C
